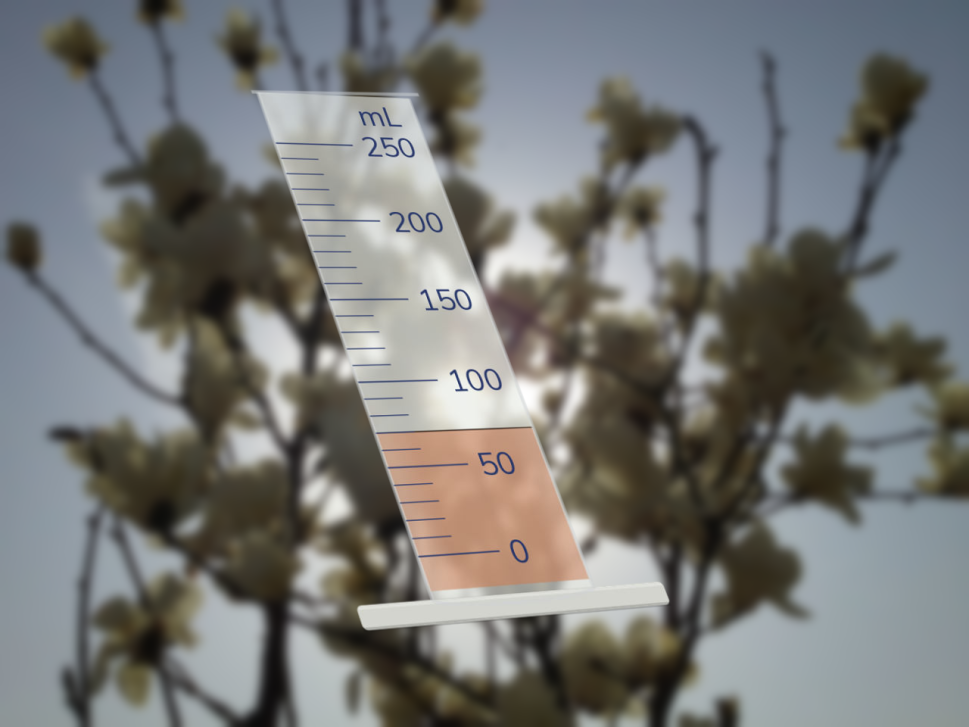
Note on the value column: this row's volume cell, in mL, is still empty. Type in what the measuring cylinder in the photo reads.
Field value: 70 mL
